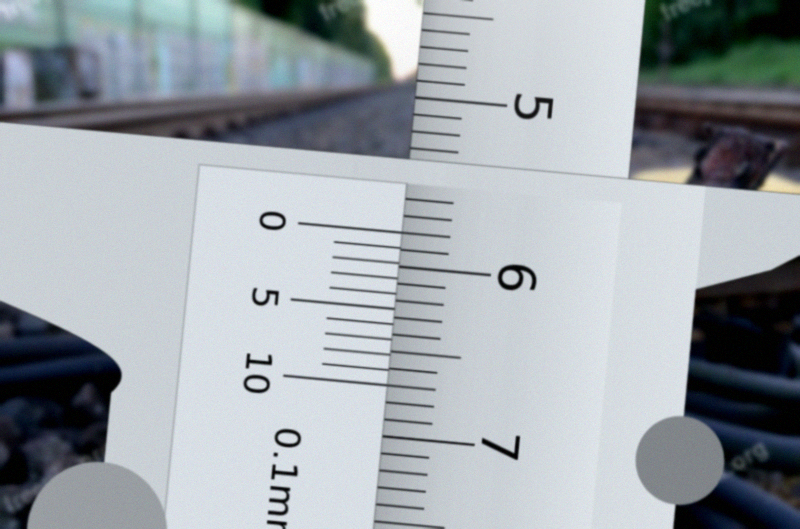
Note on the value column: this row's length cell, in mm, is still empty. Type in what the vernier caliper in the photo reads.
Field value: 58.0 mm
